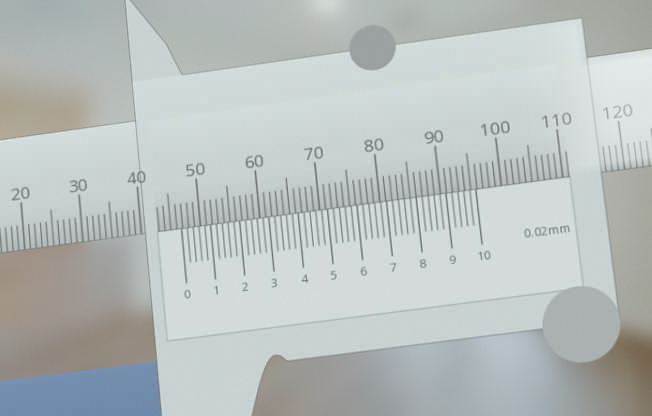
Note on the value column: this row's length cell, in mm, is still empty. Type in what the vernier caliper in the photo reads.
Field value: 46.8 mm
